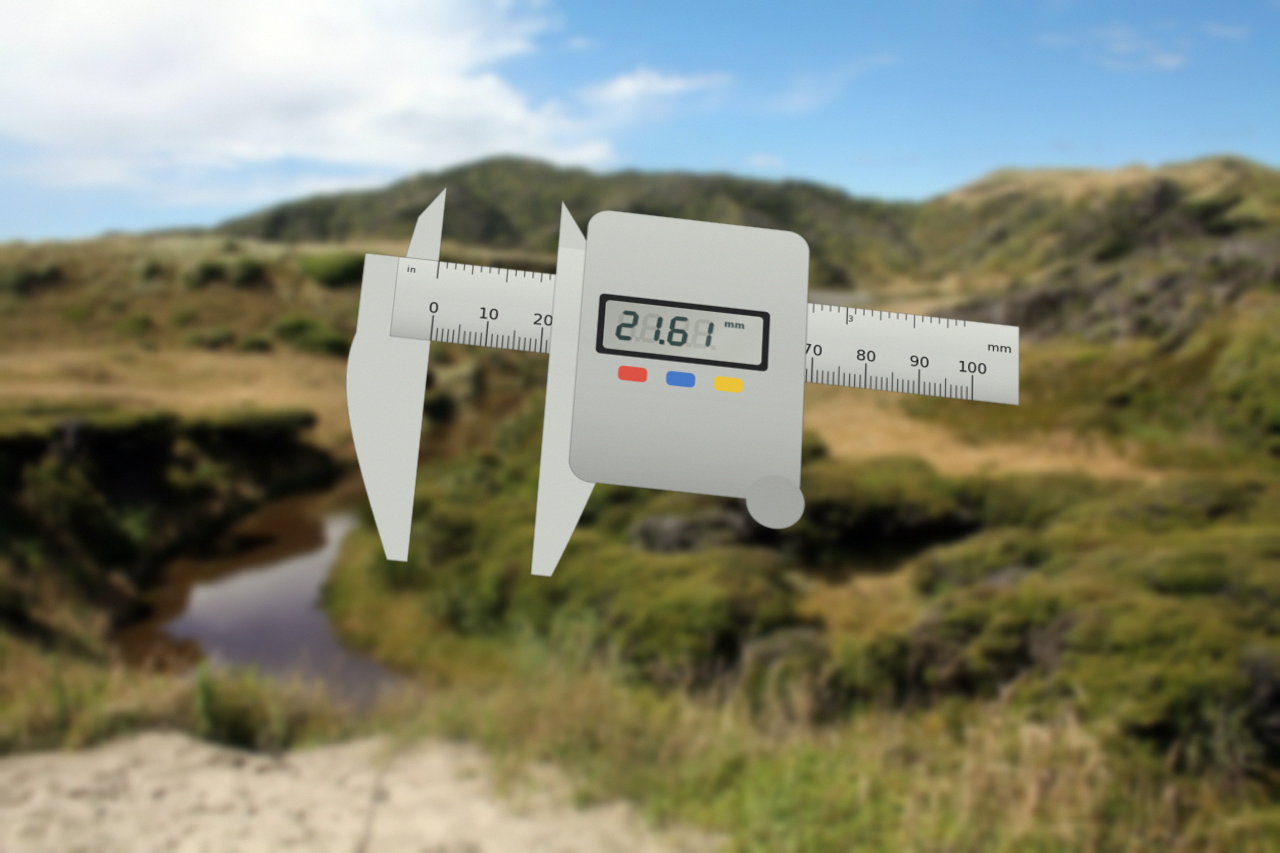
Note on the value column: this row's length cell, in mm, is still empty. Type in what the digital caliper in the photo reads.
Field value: 21.61 mm
